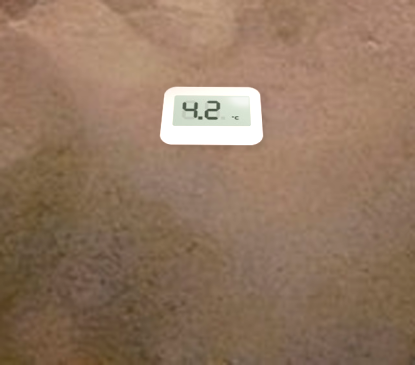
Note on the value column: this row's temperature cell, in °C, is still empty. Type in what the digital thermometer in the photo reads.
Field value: 4.2 °C
